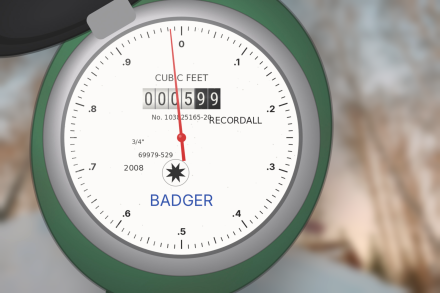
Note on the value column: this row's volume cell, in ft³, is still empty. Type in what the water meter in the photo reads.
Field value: 598.98 ft³
